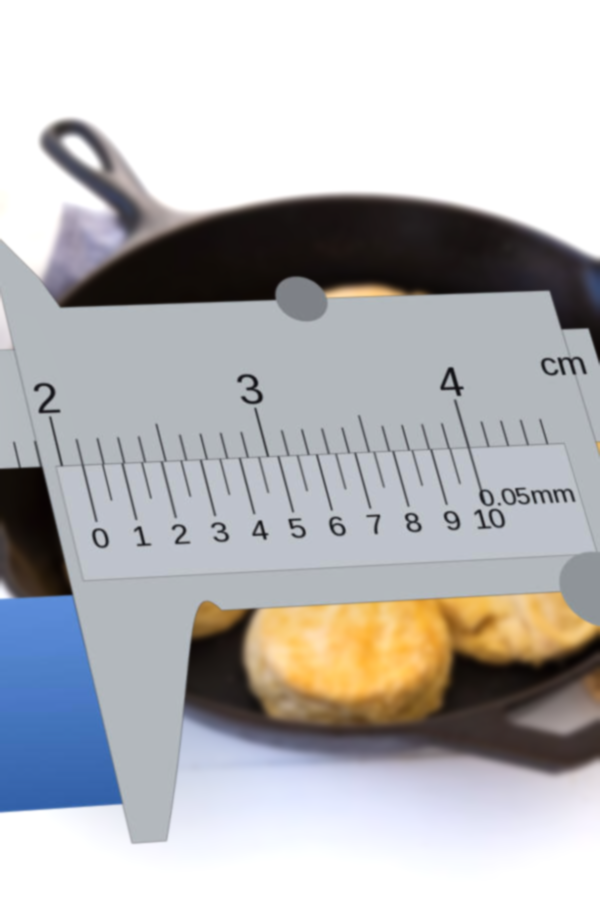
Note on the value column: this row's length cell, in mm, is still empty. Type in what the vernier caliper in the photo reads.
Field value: 21.0 mm
